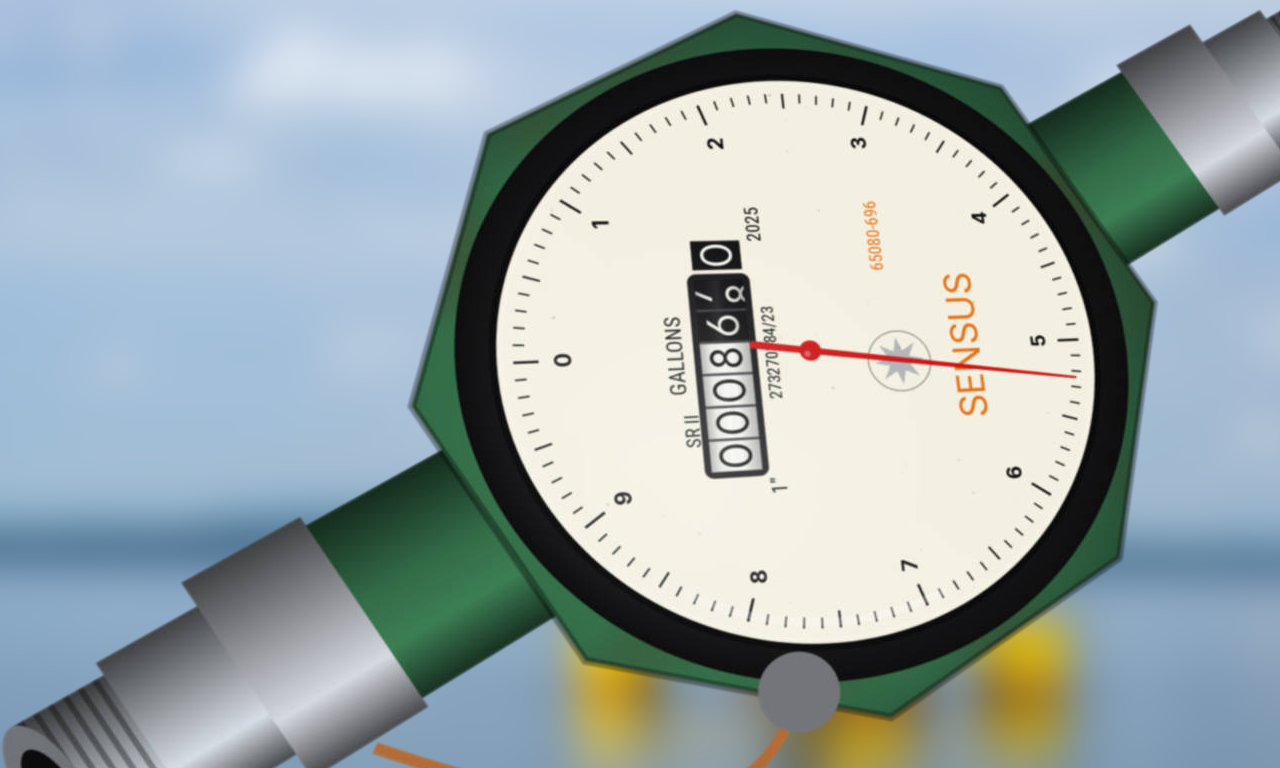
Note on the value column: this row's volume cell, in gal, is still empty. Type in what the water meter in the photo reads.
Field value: 8675.2 gal
